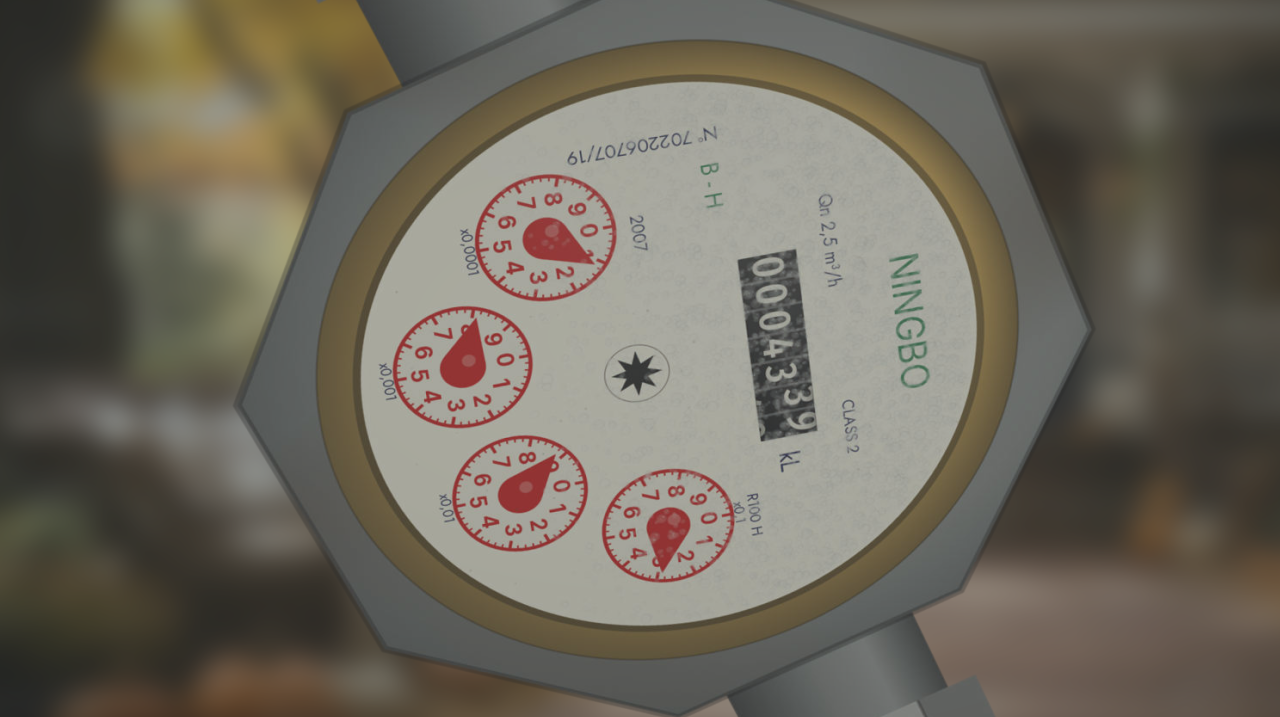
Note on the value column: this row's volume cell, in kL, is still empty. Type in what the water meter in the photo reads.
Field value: 4339.2881 kL
